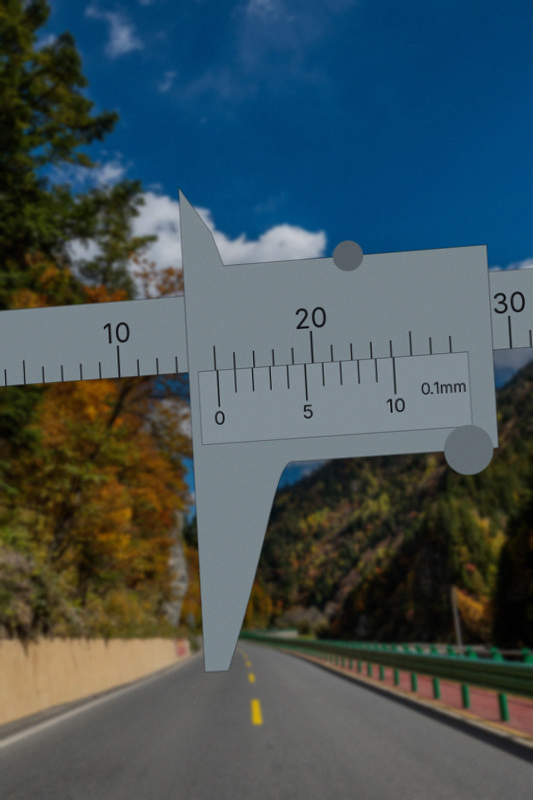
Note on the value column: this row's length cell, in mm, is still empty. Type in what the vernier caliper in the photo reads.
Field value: 15.1 mm
